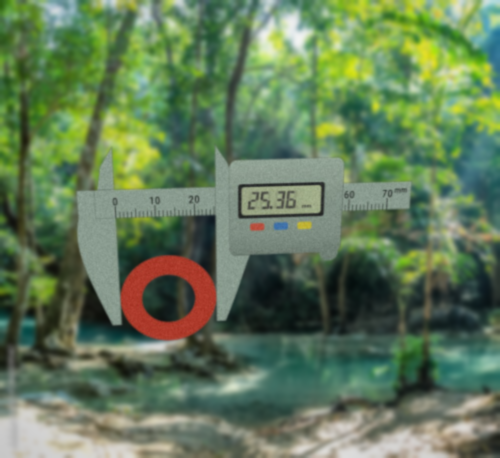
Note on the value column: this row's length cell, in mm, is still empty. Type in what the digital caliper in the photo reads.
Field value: 25.36 mm
